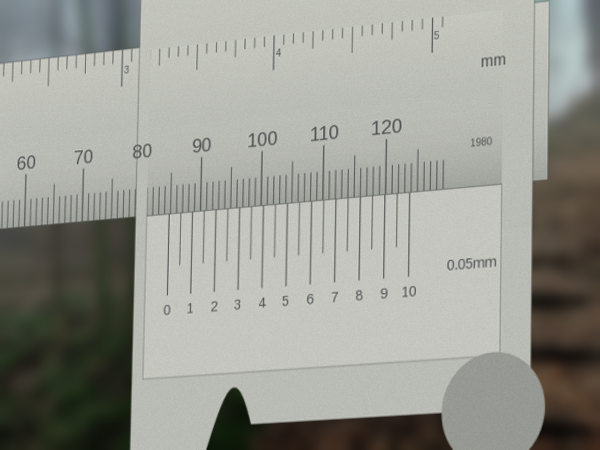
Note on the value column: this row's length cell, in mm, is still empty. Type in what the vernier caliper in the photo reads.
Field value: 84.8 mm
